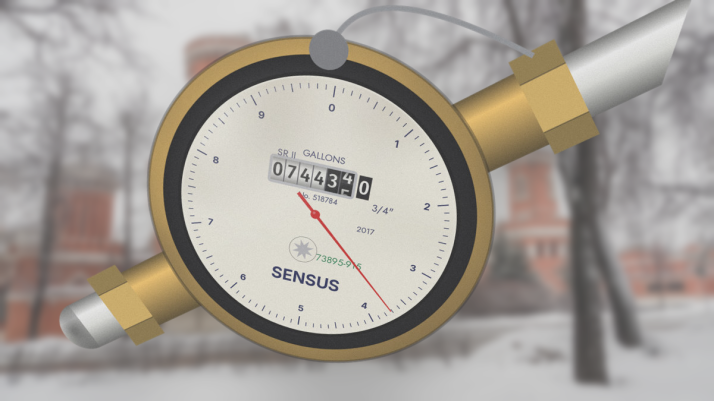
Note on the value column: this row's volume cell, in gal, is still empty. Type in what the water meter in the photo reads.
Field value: 744343.7 gal
